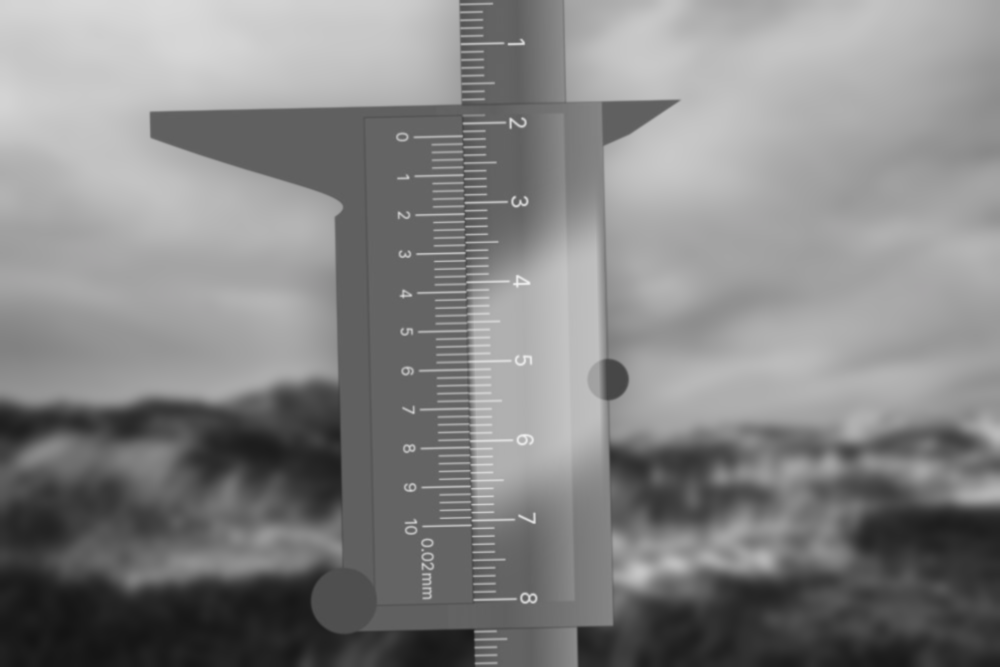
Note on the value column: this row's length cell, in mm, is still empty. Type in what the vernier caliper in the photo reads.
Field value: 21.6 mm
